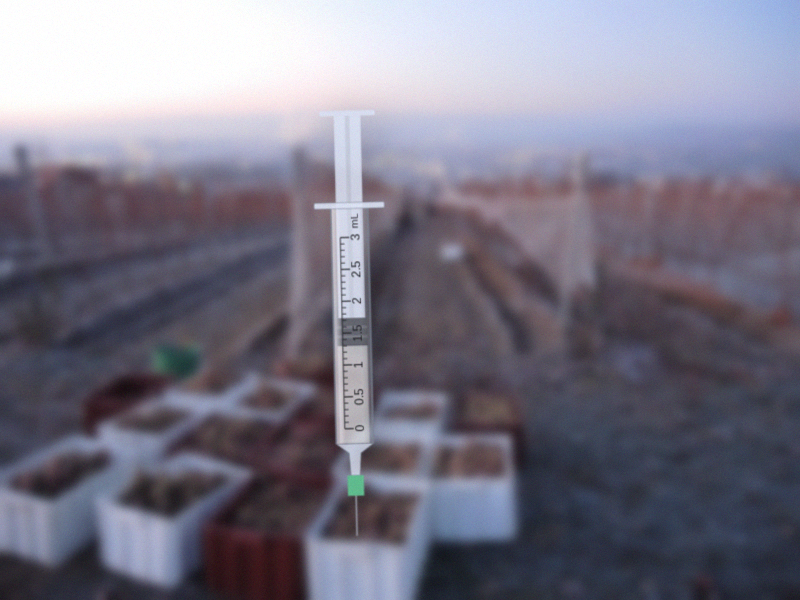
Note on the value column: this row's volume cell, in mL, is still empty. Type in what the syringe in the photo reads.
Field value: 1.3 mL
